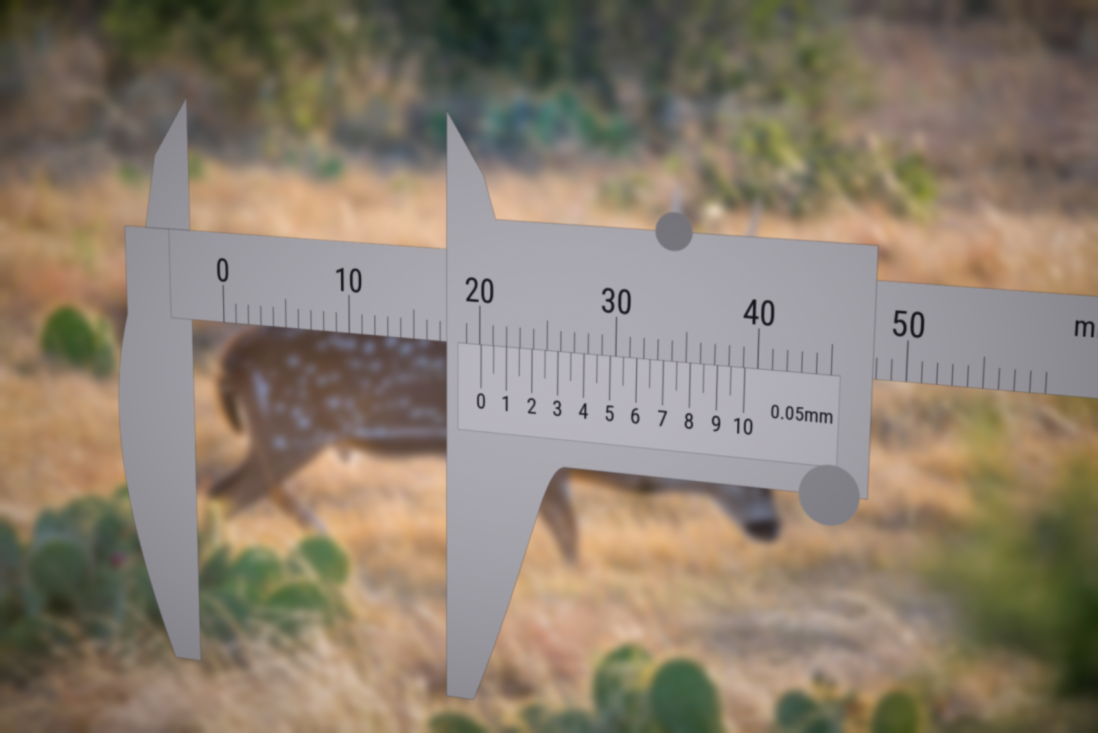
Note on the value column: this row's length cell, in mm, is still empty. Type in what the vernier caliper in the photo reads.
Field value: 20.1 mm
